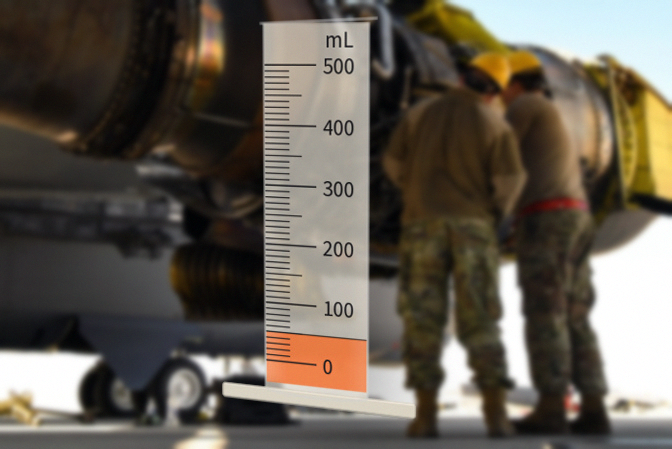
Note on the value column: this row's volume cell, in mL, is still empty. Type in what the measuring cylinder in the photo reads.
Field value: 50 mL
